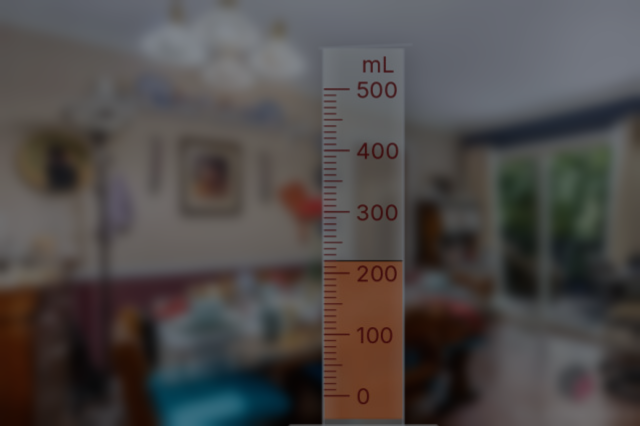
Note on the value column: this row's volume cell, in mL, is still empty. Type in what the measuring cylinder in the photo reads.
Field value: 220 mL
